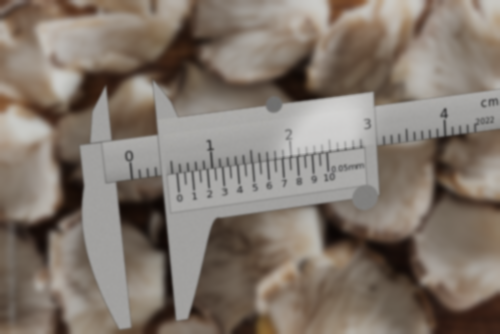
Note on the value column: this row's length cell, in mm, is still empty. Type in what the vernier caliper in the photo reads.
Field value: 5.6 mm
